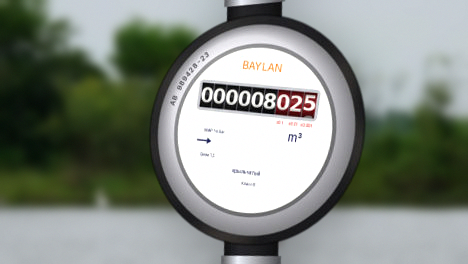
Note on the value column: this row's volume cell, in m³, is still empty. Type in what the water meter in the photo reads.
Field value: 8.025 m³
